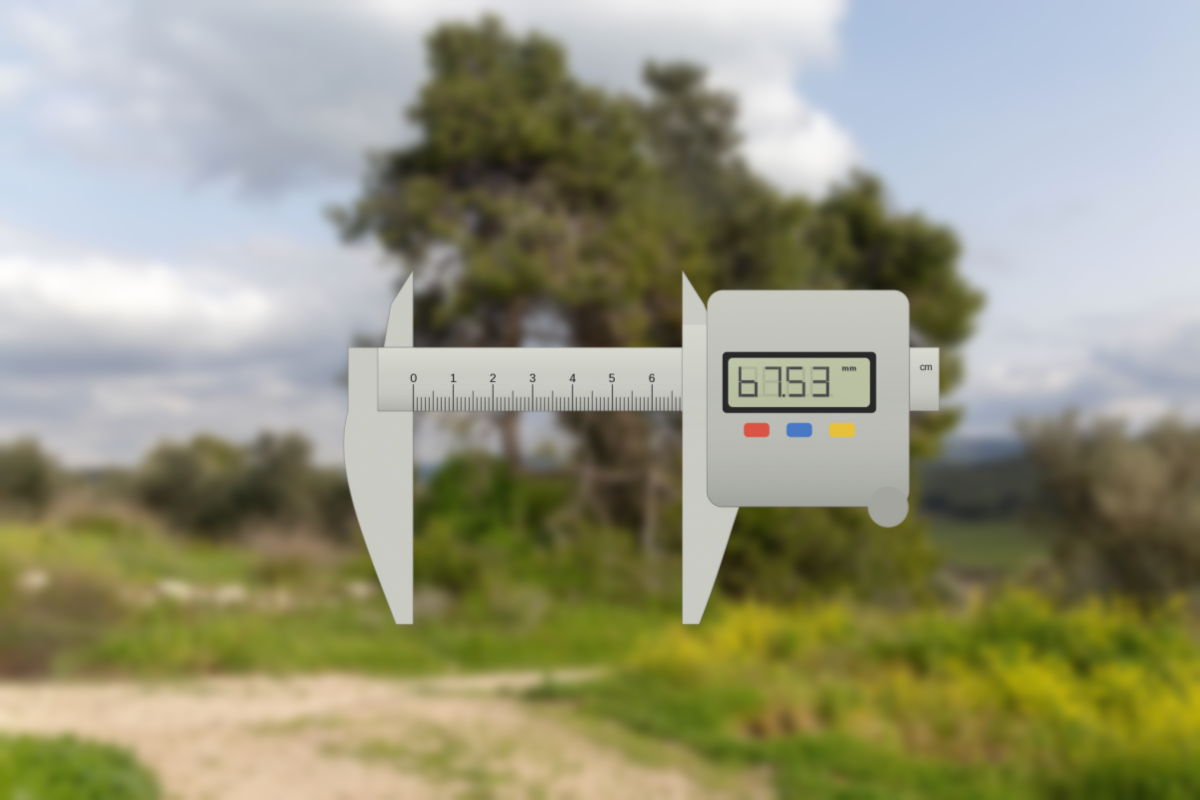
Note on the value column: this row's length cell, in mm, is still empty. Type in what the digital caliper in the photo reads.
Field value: 67.53 mm
